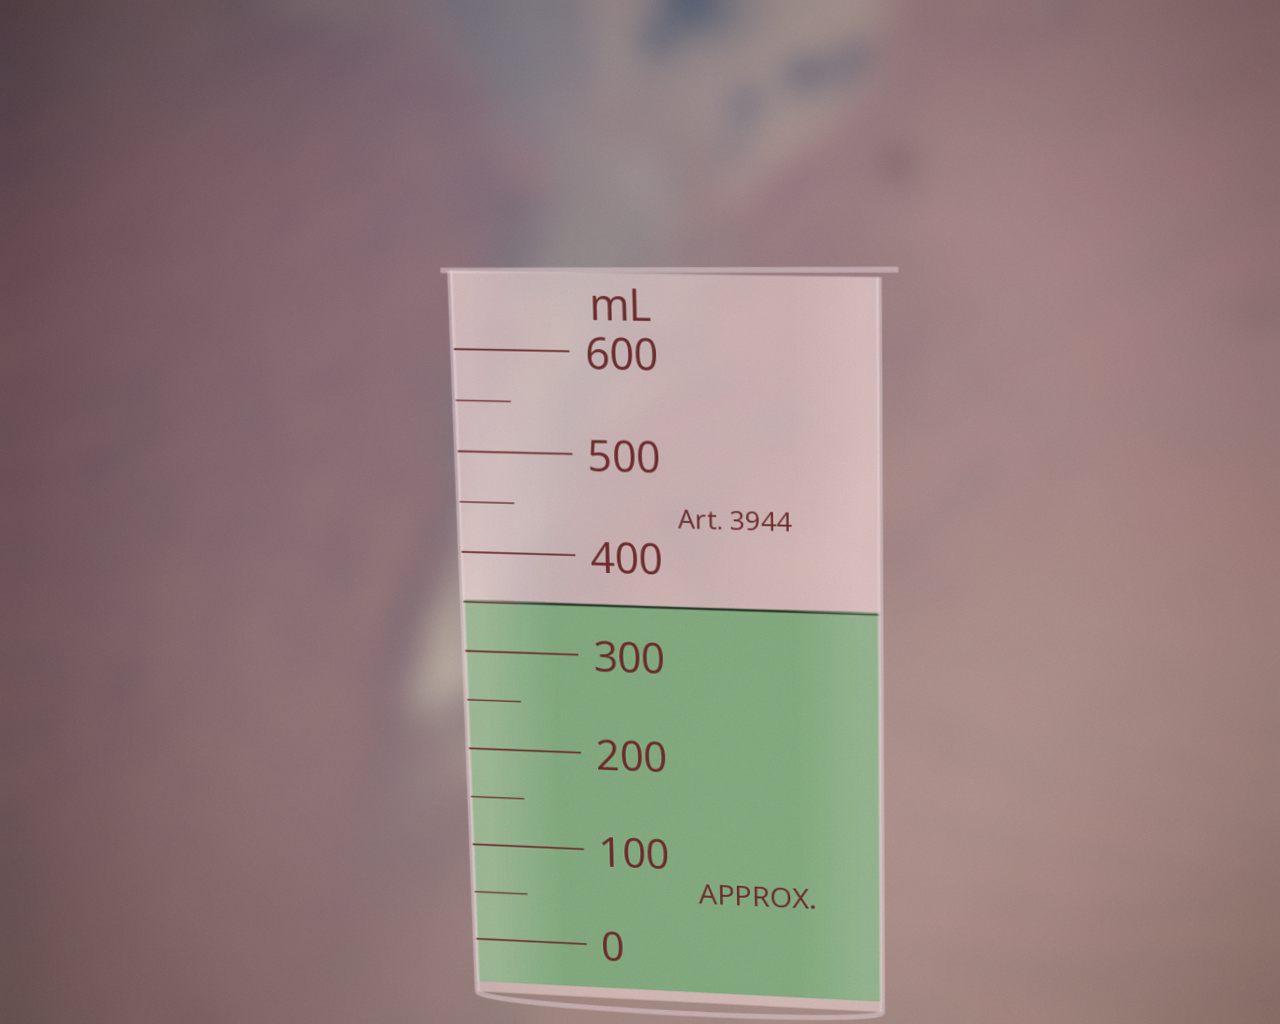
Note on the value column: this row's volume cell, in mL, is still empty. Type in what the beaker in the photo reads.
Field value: 350 mL
